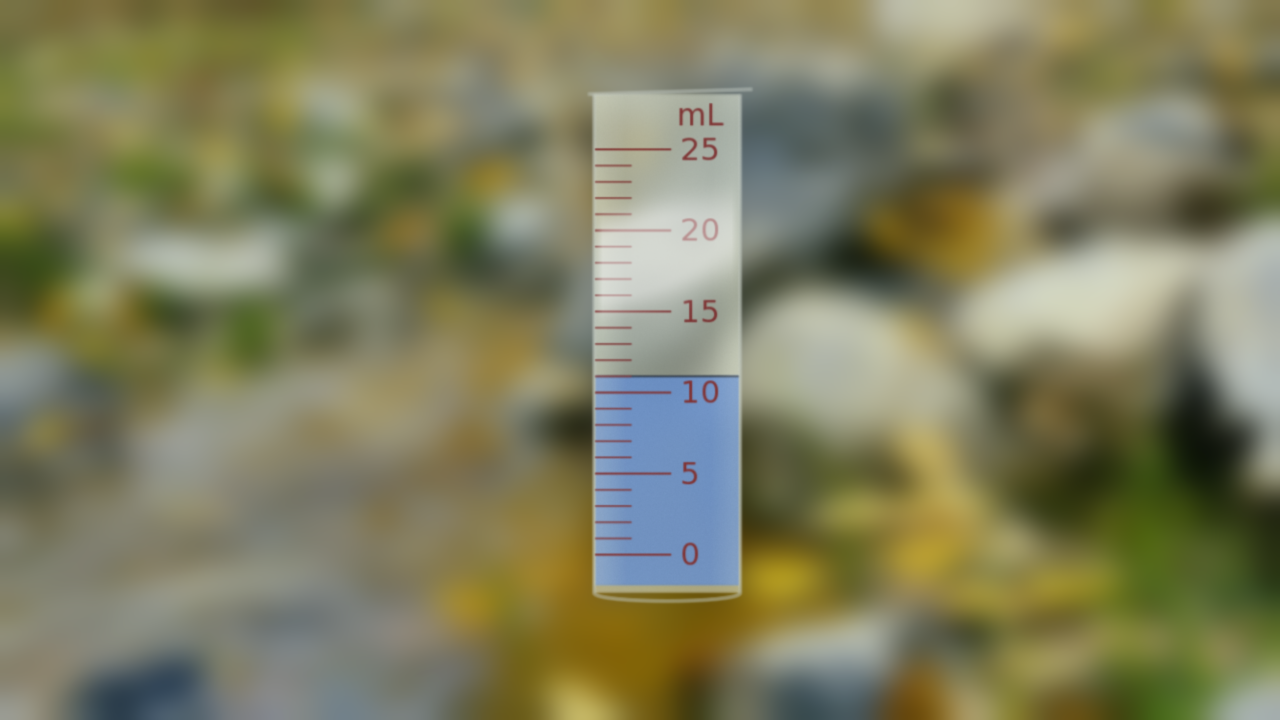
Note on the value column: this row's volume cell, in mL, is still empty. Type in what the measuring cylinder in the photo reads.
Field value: 11 mL
